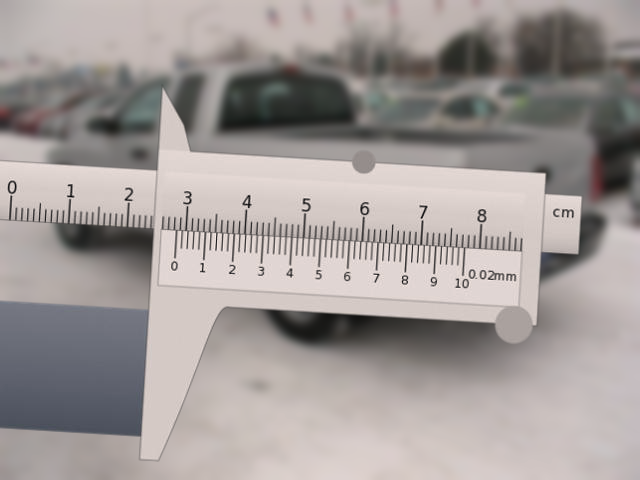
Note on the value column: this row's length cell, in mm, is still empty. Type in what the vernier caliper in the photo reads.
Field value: 28.4 mm
